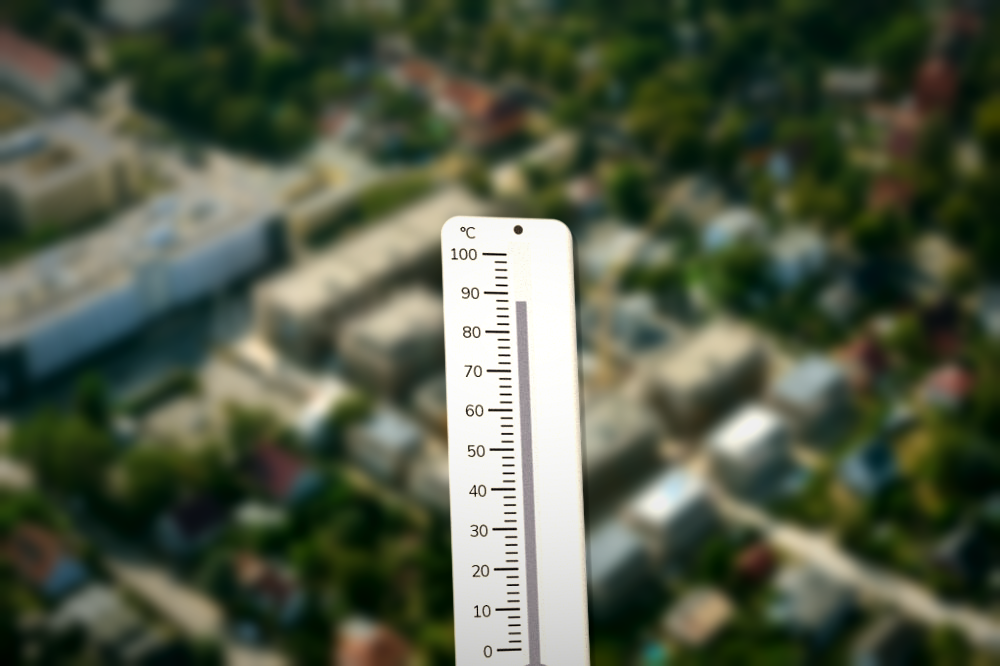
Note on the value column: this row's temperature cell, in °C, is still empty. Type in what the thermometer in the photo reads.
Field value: 88 °C
